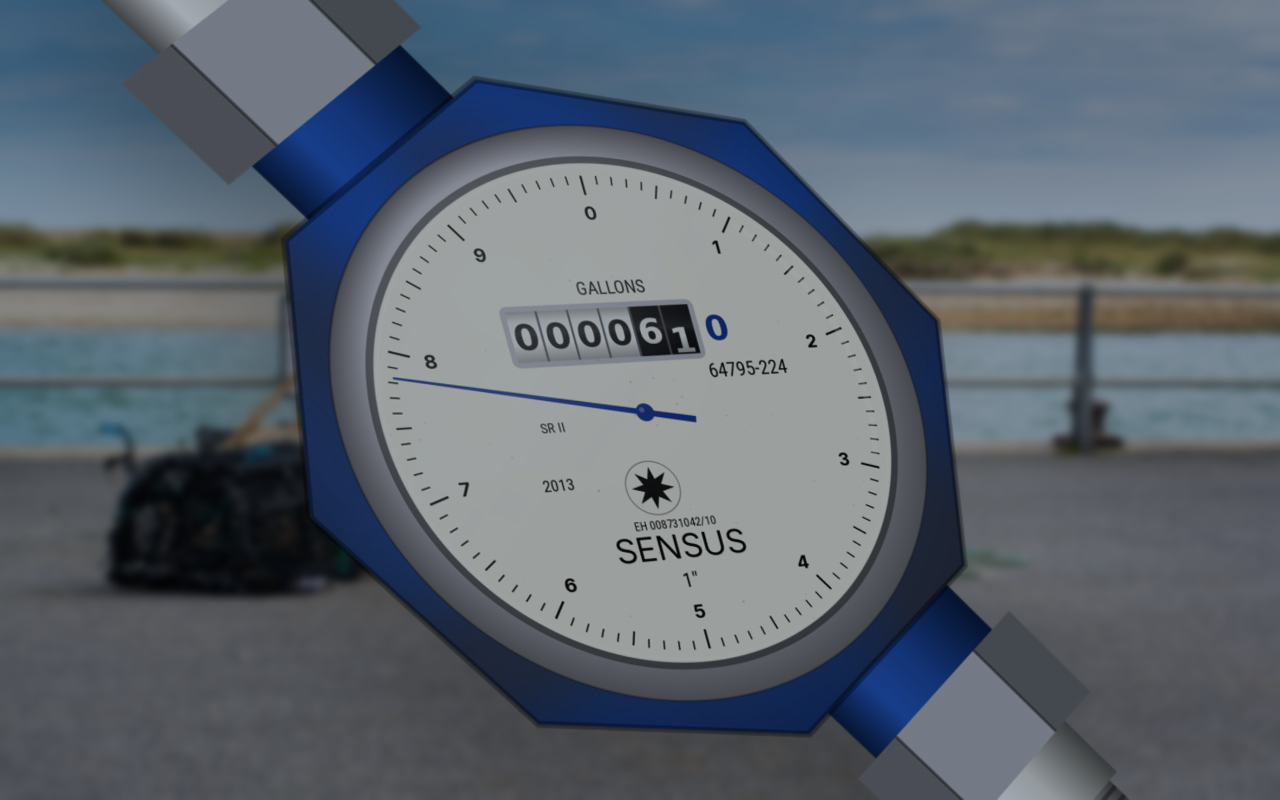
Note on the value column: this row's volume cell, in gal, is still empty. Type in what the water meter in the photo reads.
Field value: 607.8 gal
